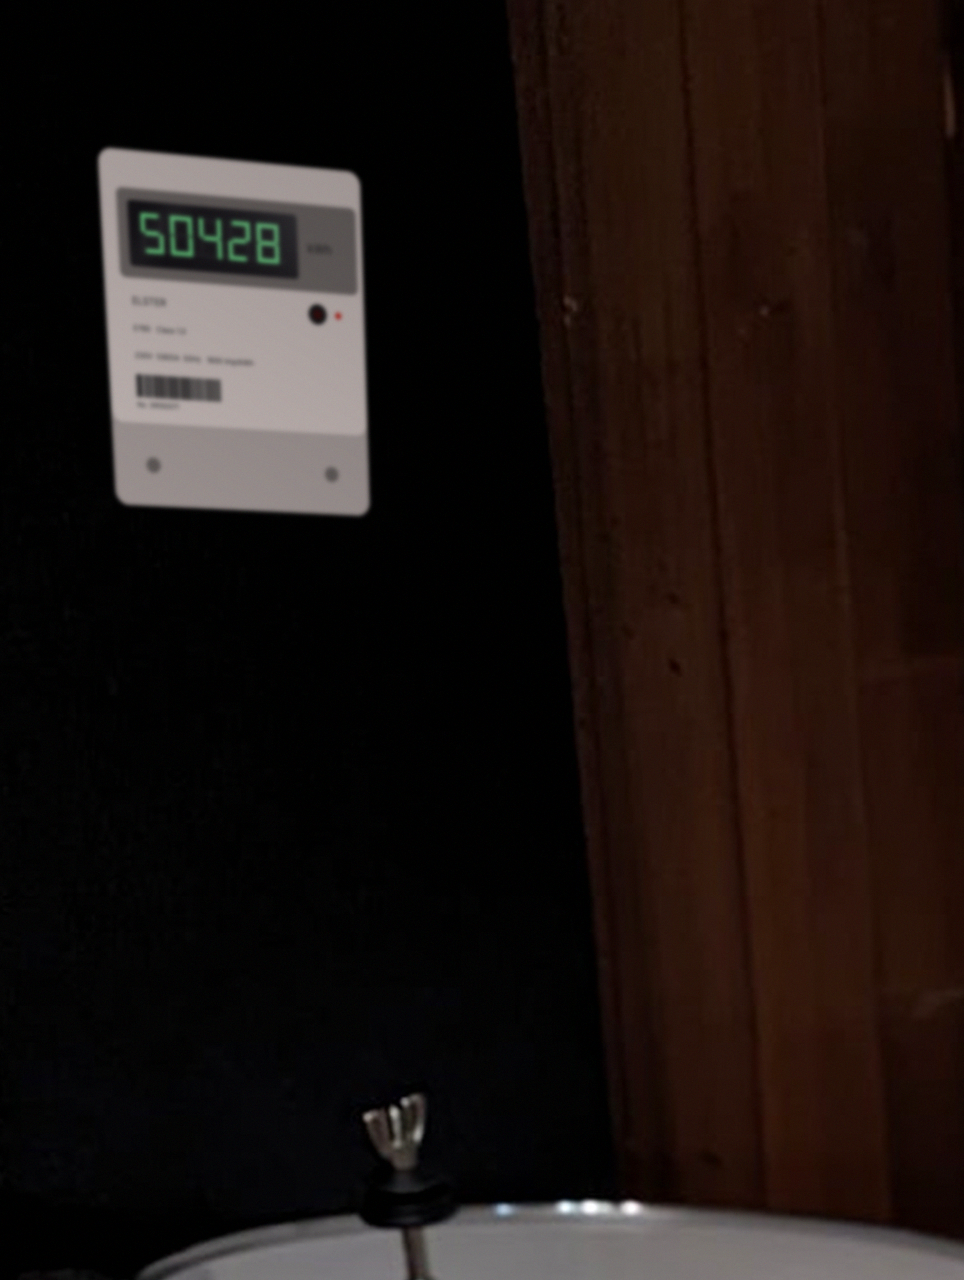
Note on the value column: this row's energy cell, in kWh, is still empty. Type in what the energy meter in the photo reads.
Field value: 50428 kWh
